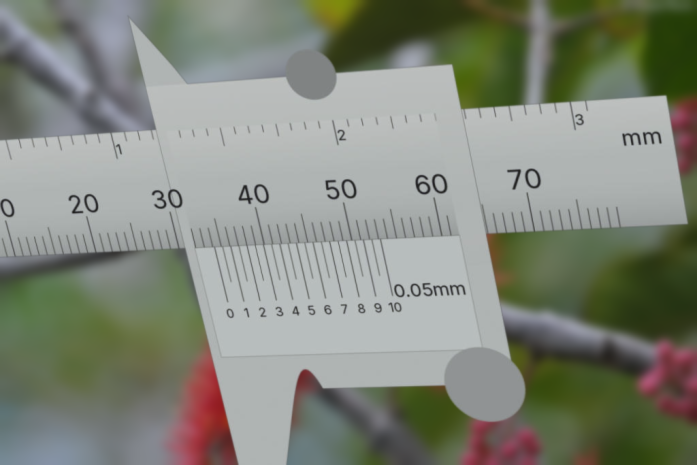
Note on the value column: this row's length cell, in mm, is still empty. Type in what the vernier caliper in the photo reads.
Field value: 34.2 mm
